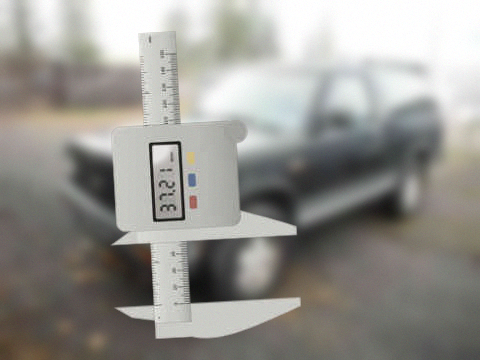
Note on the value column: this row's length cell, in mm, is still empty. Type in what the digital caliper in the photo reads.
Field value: 37.21 mm
